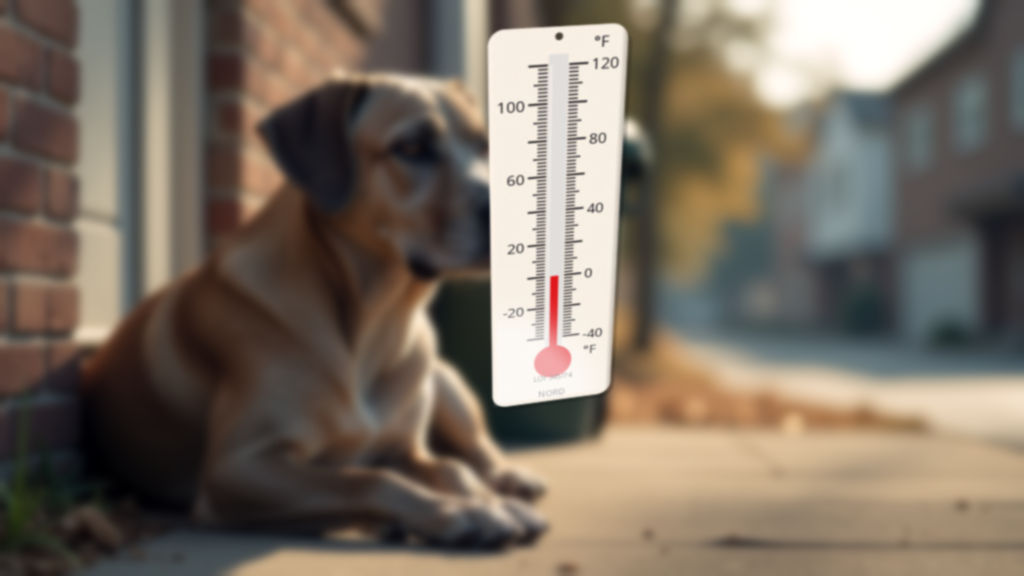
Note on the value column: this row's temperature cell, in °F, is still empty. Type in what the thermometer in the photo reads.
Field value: 0 °F
